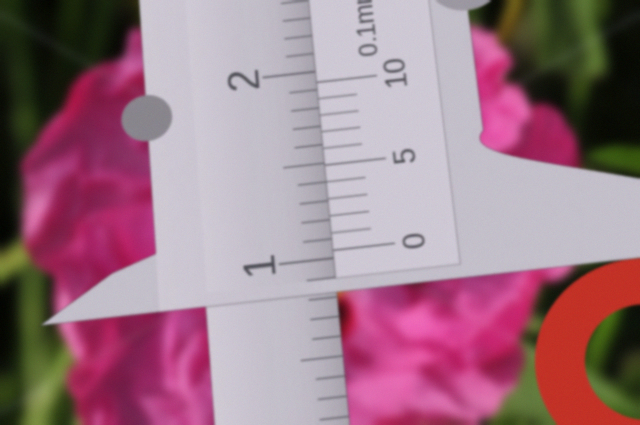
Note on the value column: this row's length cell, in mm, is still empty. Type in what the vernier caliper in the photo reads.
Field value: 10.4 mm
